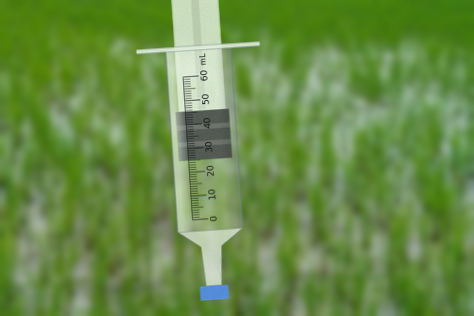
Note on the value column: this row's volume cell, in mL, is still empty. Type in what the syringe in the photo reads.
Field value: 25 mL
